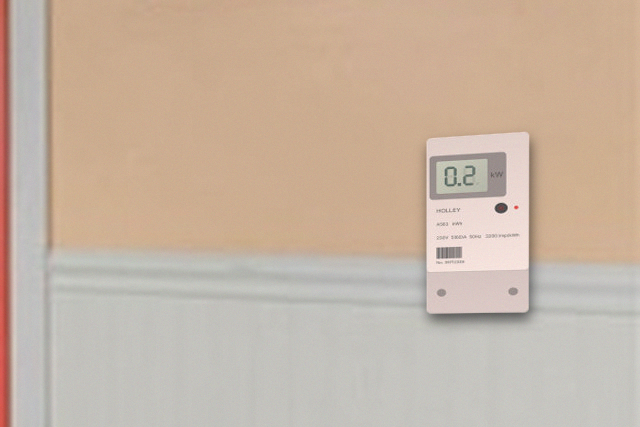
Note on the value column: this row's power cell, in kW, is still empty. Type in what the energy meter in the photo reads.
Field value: 0.2 kW
